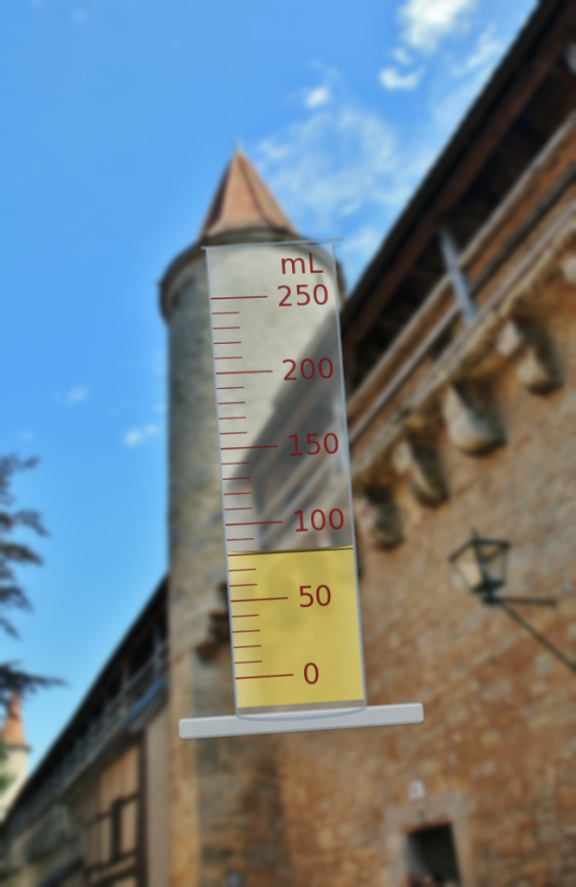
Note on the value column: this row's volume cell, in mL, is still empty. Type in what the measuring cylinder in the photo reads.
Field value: 80 mL
